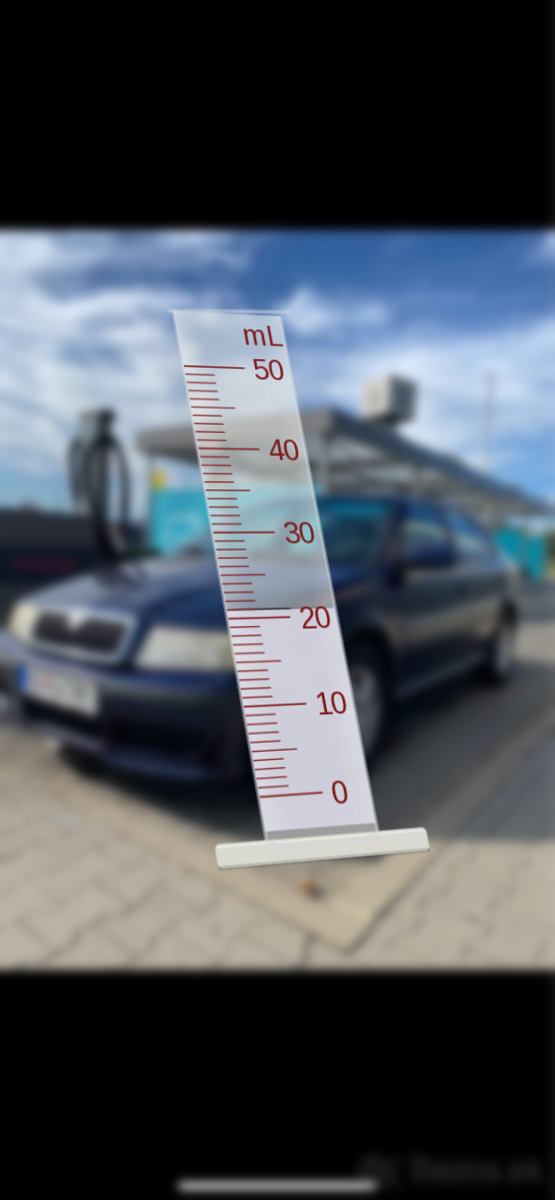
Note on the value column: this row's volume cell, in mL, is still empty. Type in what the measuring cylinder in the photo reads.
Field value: 21 mL
